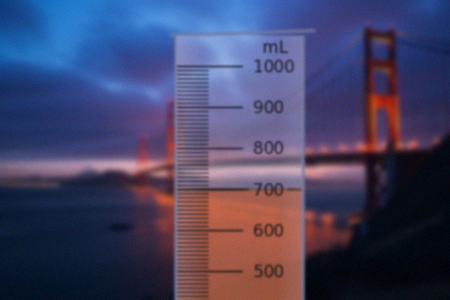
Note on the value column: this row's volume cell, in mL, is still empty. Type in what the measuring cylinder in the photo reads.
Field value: 700 mL
